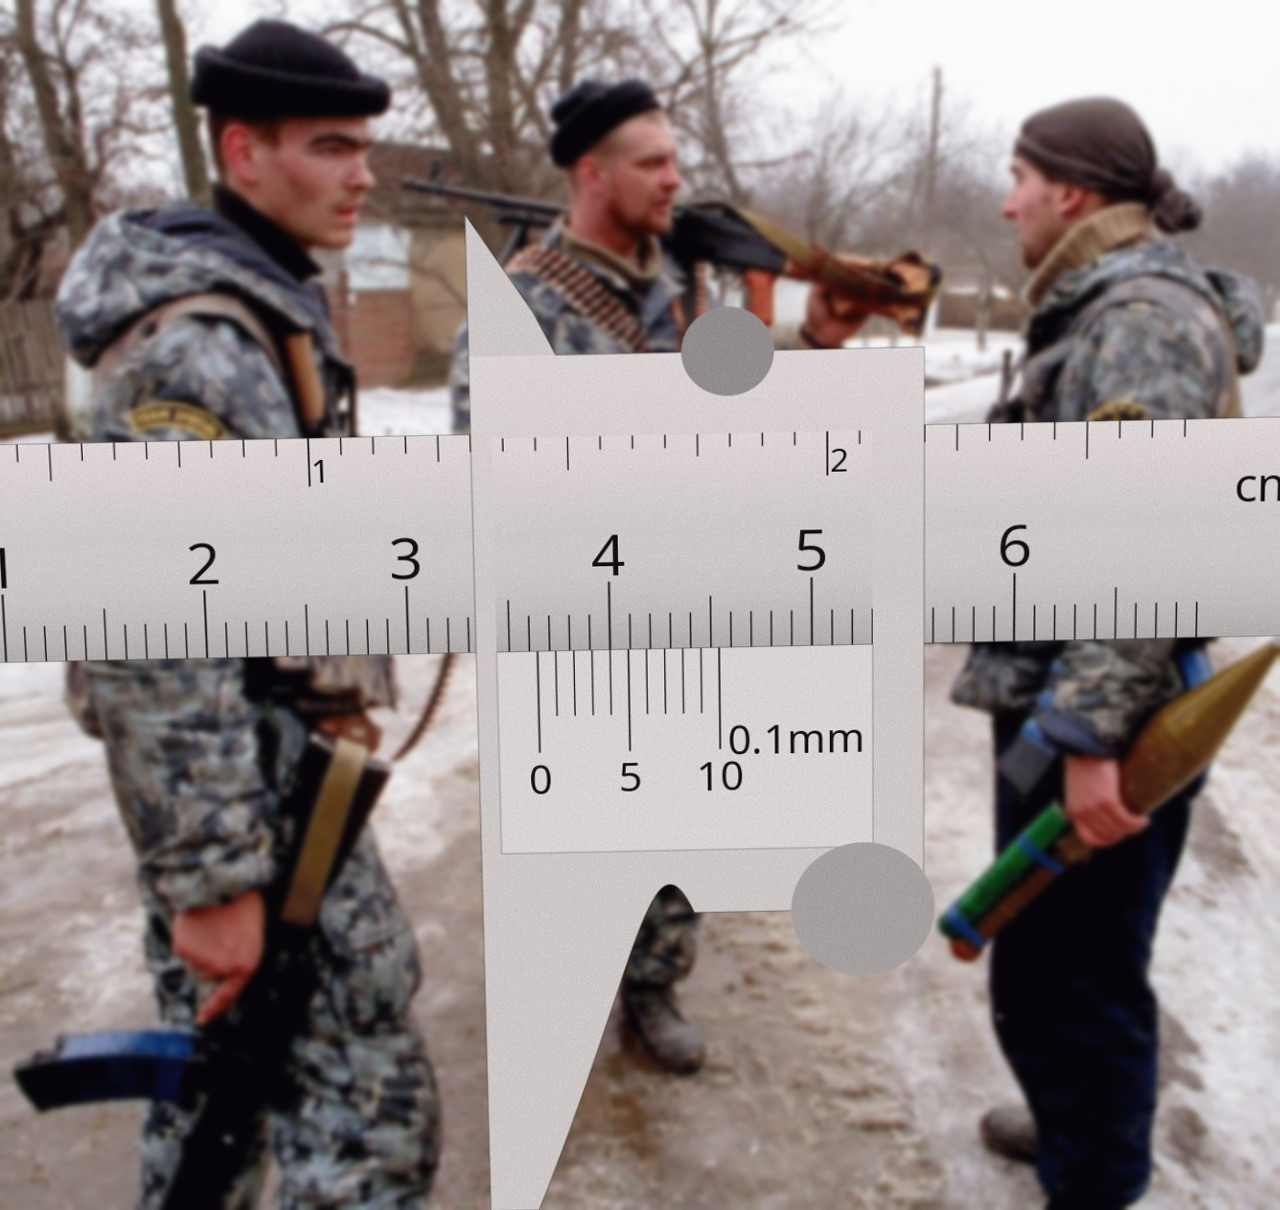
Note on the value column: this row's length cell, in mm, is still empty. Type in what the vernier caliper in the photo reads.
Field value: 36.4 mm
